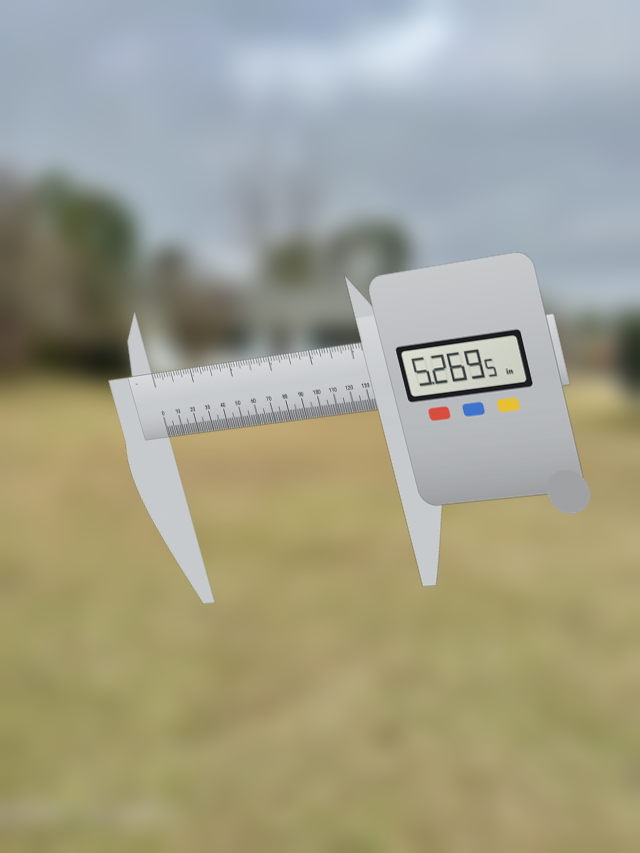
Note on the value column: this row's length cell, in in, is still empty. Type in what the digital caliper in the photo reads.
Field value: 5.2695 in
